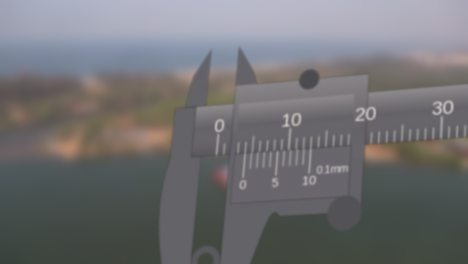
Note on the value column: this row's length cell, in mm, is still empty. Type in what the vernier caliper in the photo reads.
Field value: 4.0 mm
